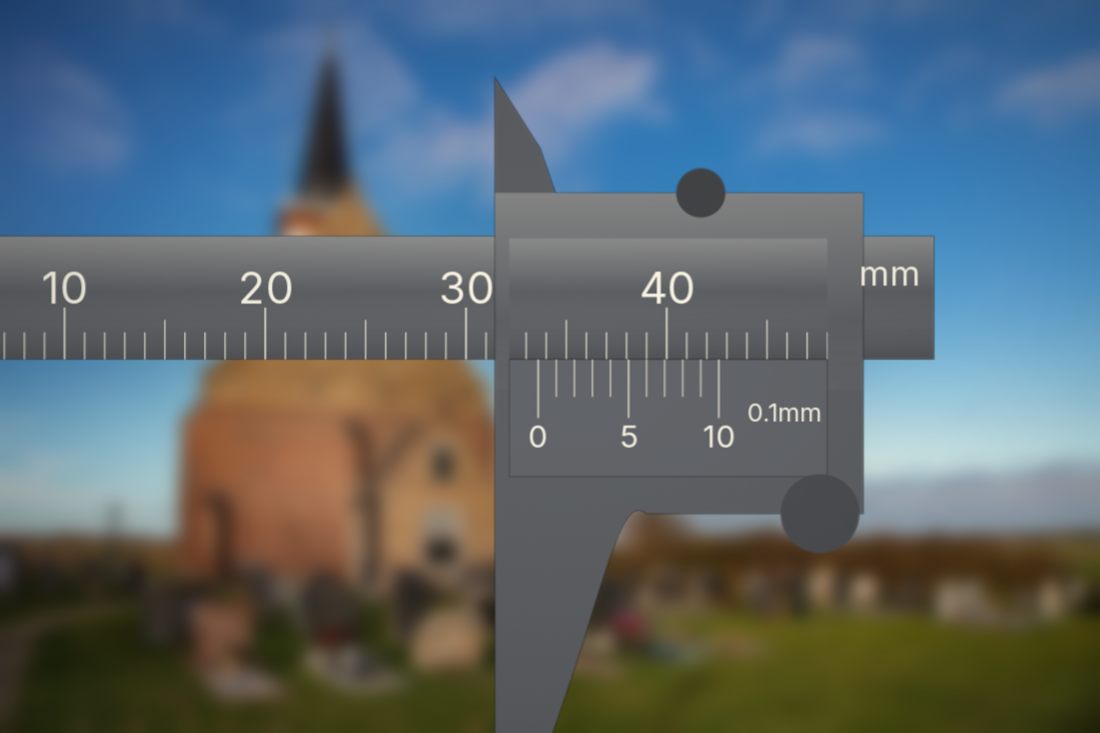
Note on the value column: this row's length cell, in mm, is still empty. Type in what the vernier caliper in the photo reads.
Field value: 33.6 mm
